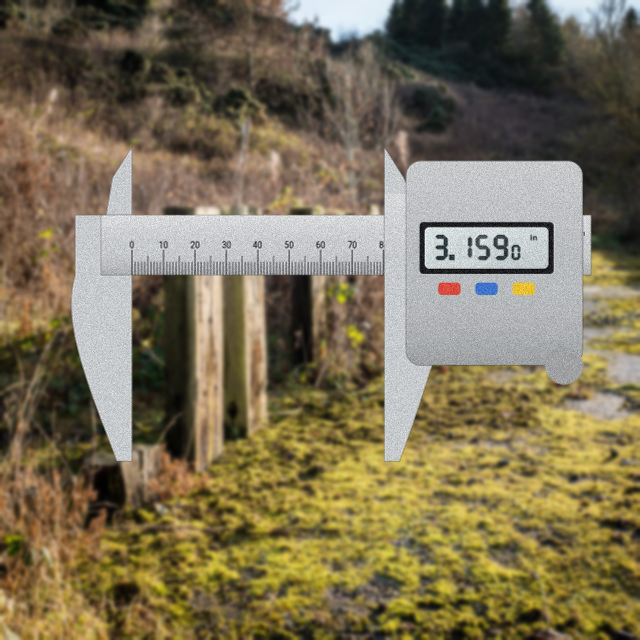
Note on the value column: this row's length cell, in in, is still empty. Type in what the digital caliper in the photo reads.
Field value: 3.1590 in
